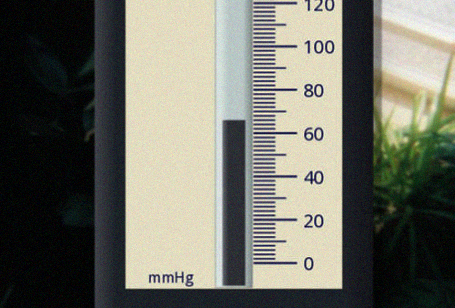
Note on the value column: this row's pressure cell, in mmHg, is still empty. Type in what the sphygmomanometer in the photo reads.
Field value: 66 mmHg
